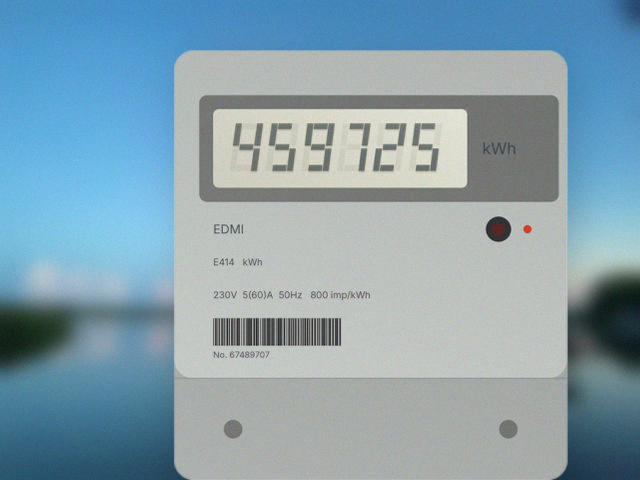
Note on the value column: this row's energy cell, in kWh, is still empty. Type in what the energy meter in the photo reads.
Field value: 459725 kWh
